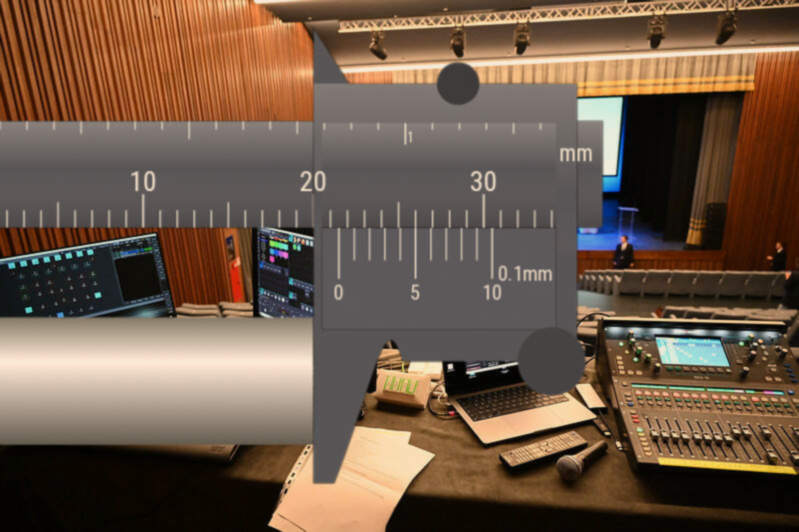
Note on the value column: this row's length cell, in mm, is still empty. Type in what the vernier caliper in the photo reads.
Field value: 21.5 mm
